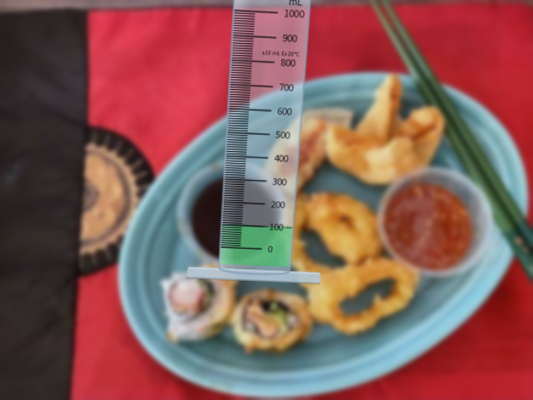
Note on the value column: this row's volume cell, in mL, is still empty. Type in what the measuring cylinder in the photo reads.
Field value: 100 mL
